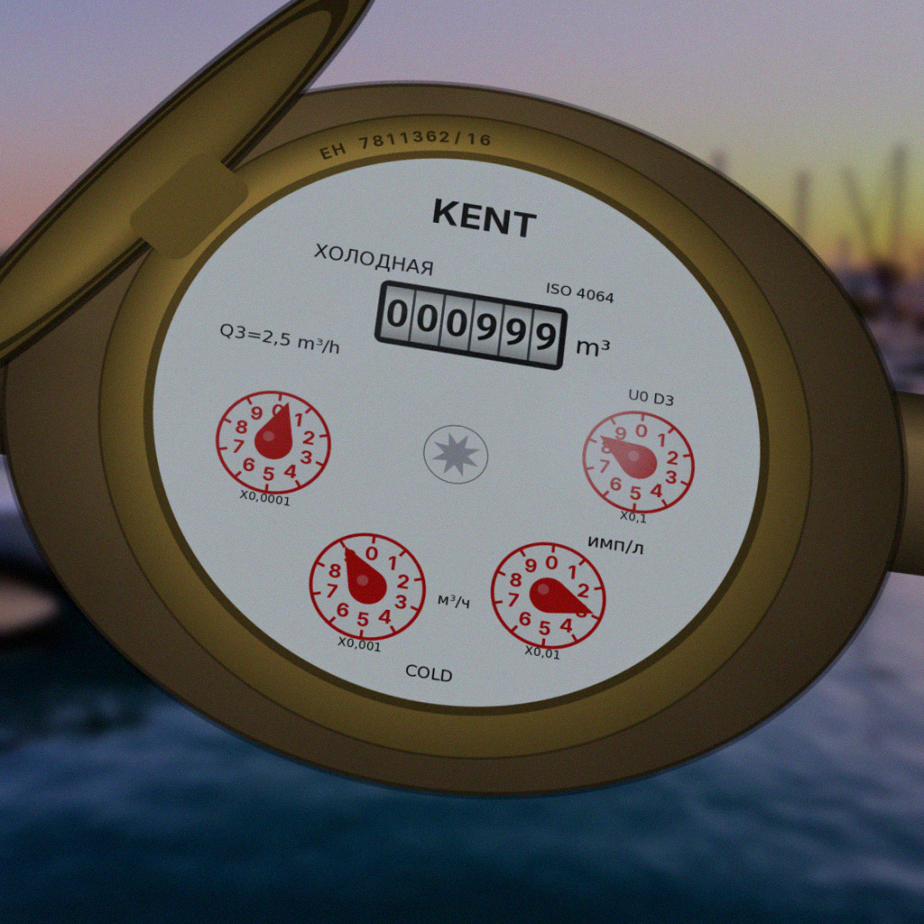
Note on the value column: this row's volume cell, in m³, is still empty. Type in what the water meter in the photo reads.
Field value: 999.8290 m³
